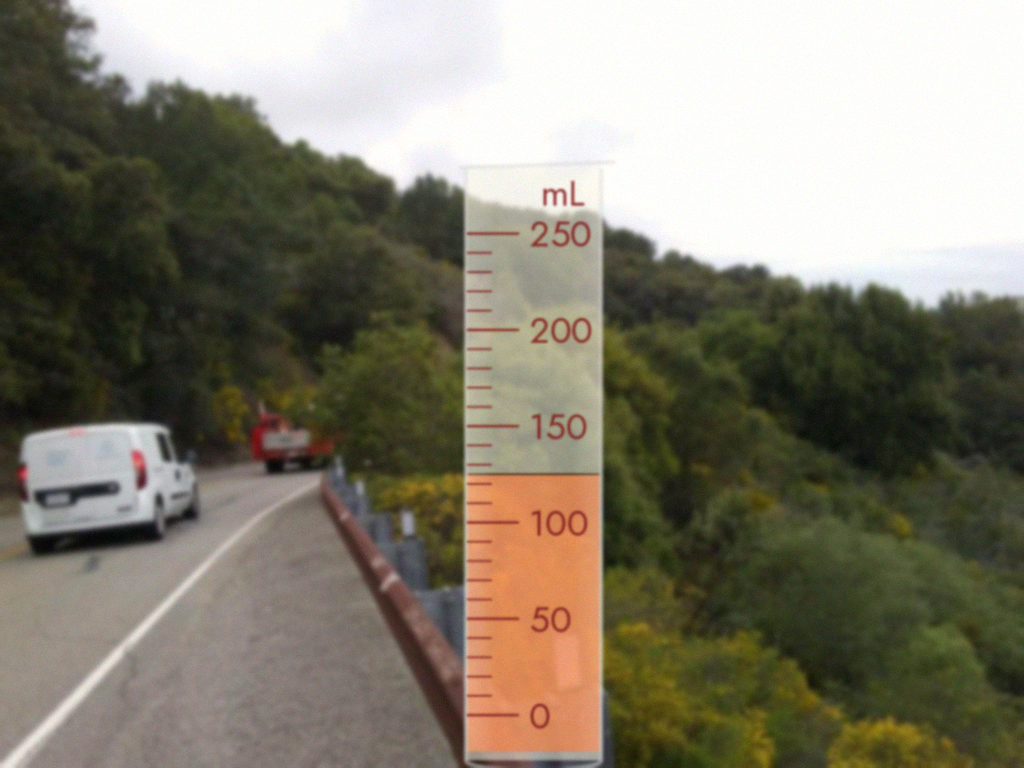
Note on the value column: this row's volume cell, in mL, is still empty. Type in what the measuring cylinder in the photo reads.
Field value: 125 mL
